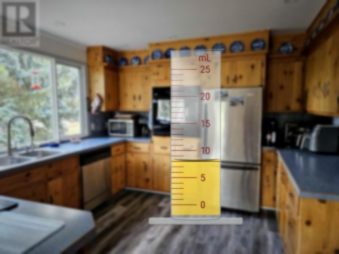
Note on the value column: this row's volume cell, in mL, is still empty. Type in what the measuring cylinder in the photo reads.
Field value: 8 mL
